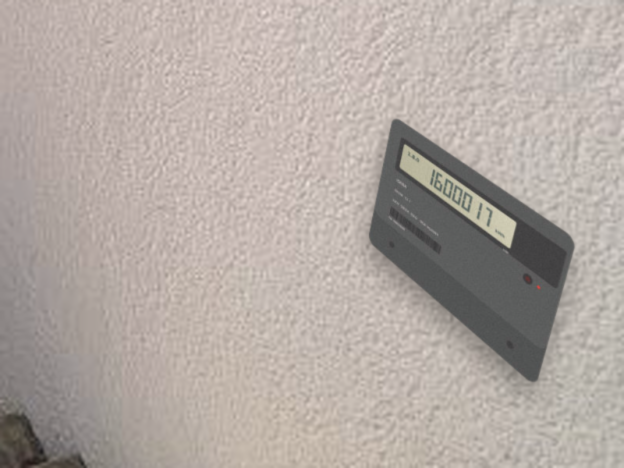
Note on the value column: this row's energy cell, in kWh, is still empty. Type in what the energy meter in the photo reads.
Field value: 1600017 kWh
